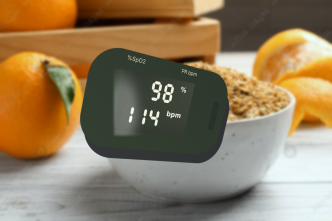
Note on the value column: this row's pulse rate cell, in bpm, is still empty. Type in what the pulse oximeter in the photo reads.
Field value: 114 bpm
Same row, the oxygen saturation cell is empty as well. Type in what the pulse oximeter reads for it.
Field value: 98 %
